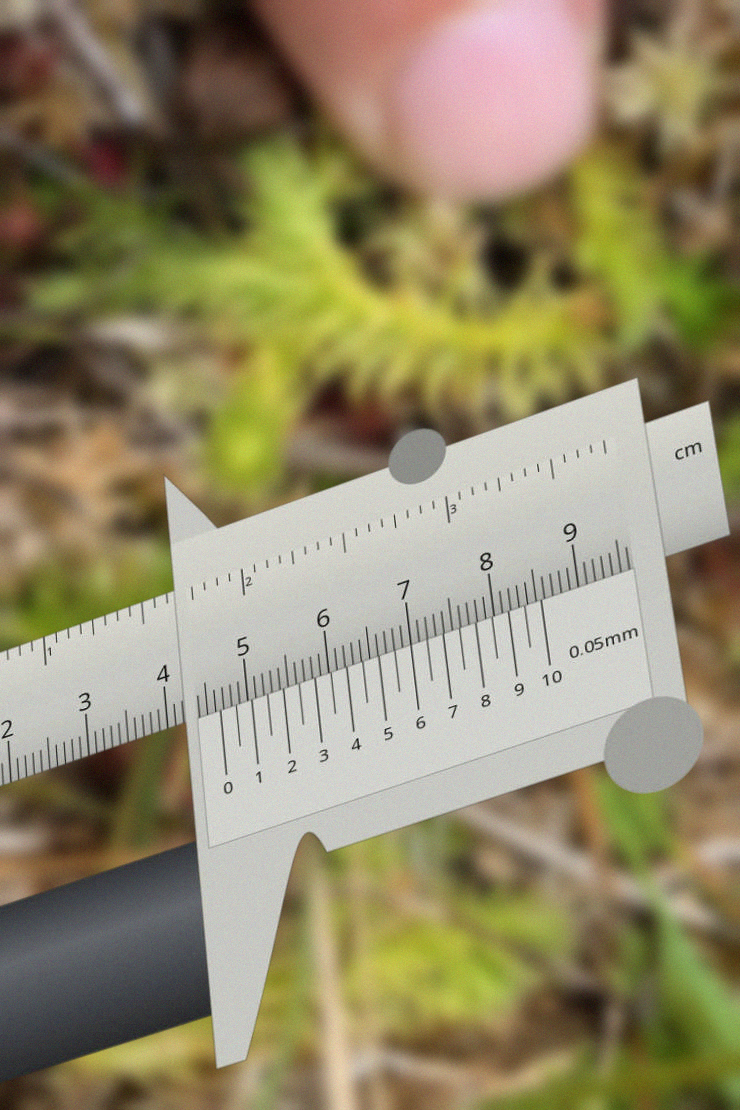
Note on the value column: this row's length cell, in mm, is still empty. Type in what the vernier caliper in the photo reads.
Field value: 46.6 mm
